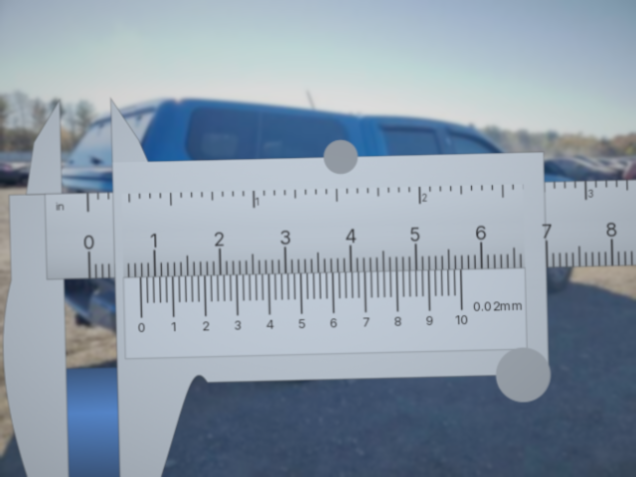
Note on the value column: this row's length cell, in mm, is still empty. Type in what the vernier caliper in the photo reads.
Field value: 7.8 mm
